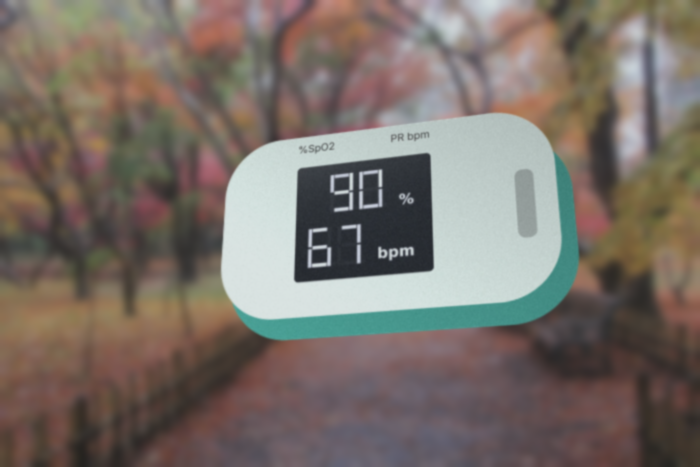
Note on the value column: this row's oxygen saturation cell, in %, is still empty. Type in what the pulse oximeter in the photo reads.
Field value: 90 %
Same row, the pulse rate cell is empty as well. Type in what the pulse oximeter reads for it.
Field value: 67 bpm
